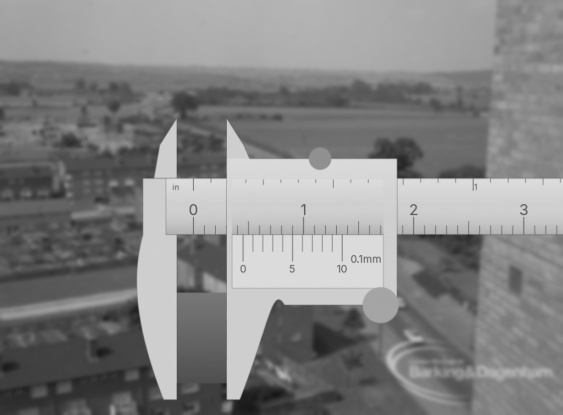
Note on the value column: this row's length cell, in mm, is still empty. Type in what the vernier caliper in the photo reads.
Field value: 4.5 mm
